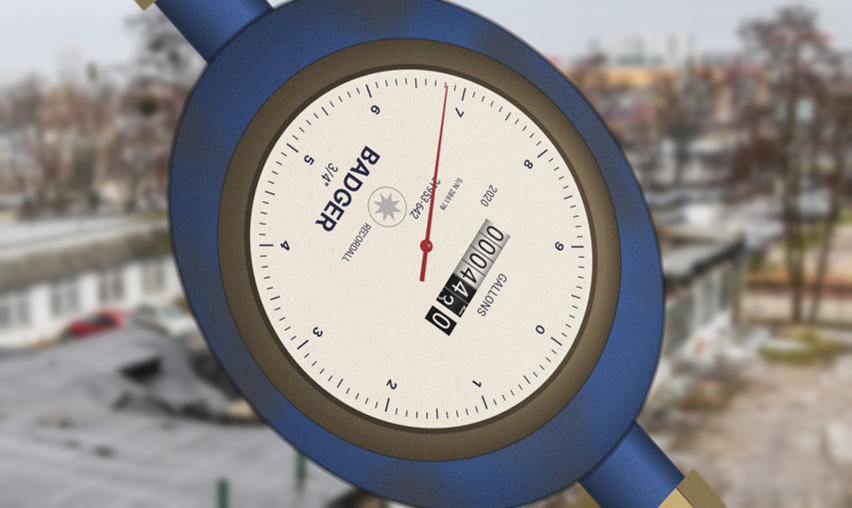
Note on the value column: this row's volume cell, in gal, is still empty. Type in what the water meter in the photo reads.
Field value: 4426.8 gal
